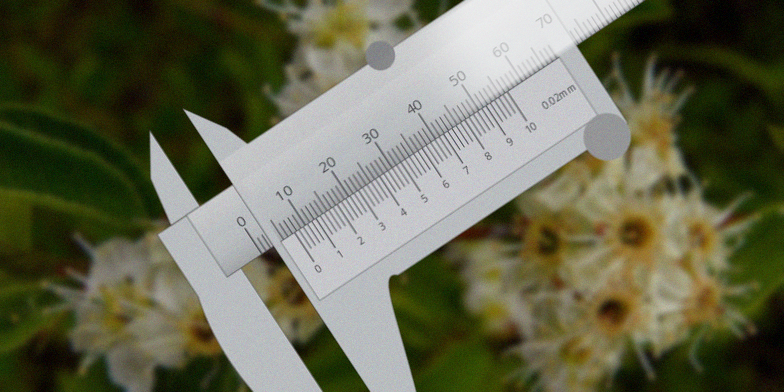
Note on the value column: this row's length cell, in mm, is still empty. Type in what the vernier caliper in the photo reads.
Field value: 7.5 mm
